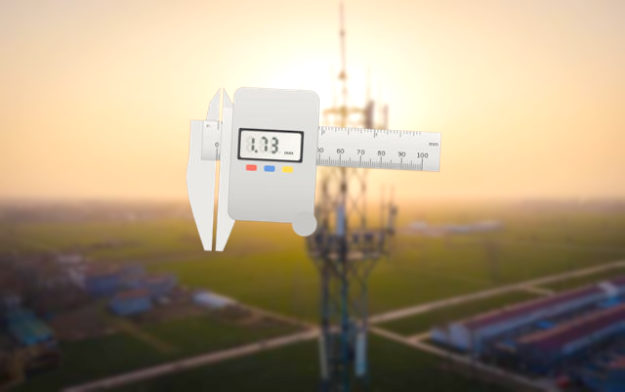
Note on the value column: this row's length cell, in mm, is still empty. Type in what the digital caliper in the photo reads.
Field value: 1.73 mm
